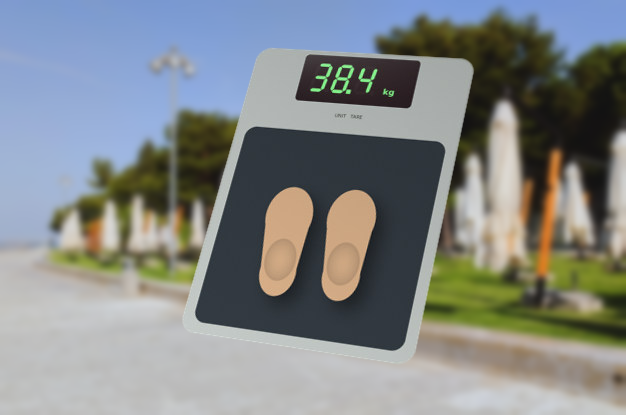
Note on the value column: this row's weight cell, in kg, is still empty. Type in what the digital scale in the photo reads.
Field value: 38.4 kg
